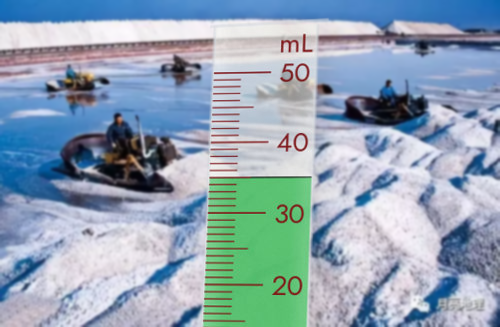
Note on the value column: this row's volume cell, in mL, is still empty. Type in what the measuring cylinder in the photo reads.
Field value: 35 mL
